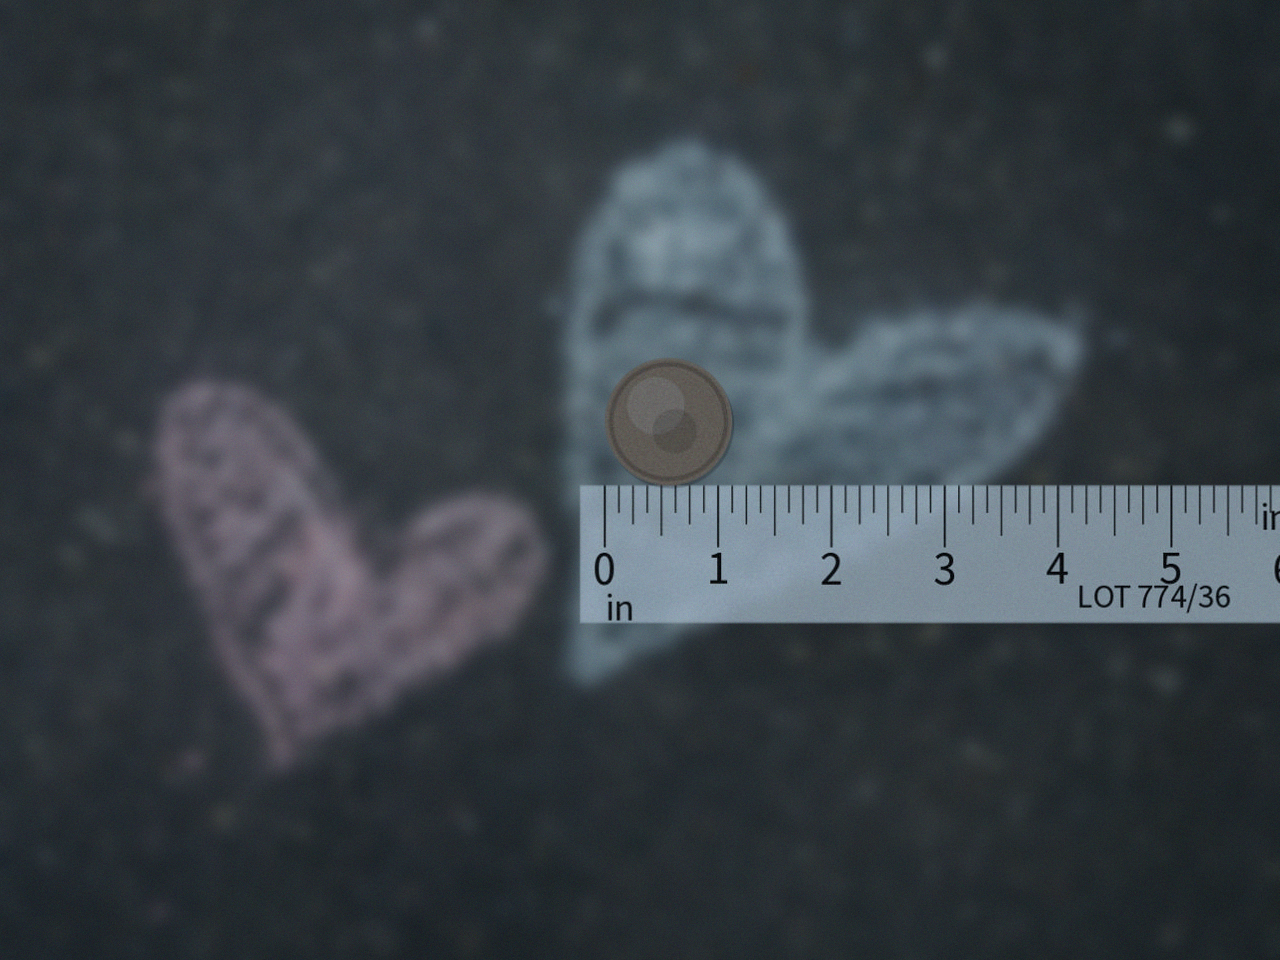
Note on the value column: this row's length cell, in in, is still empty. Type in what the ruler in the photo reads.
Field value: 1.125 in
